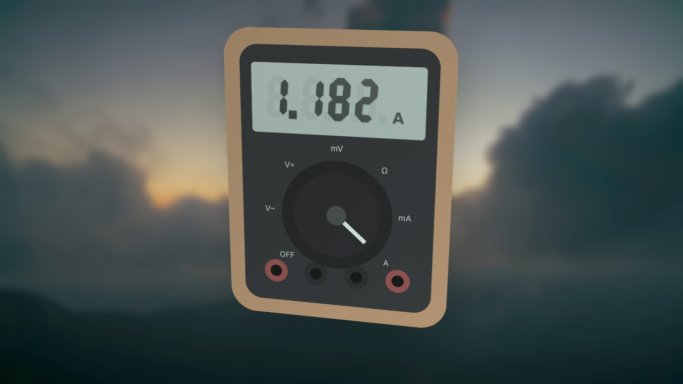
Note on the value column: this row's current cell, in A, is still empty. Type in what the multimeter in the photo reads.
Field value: 1.182 A
